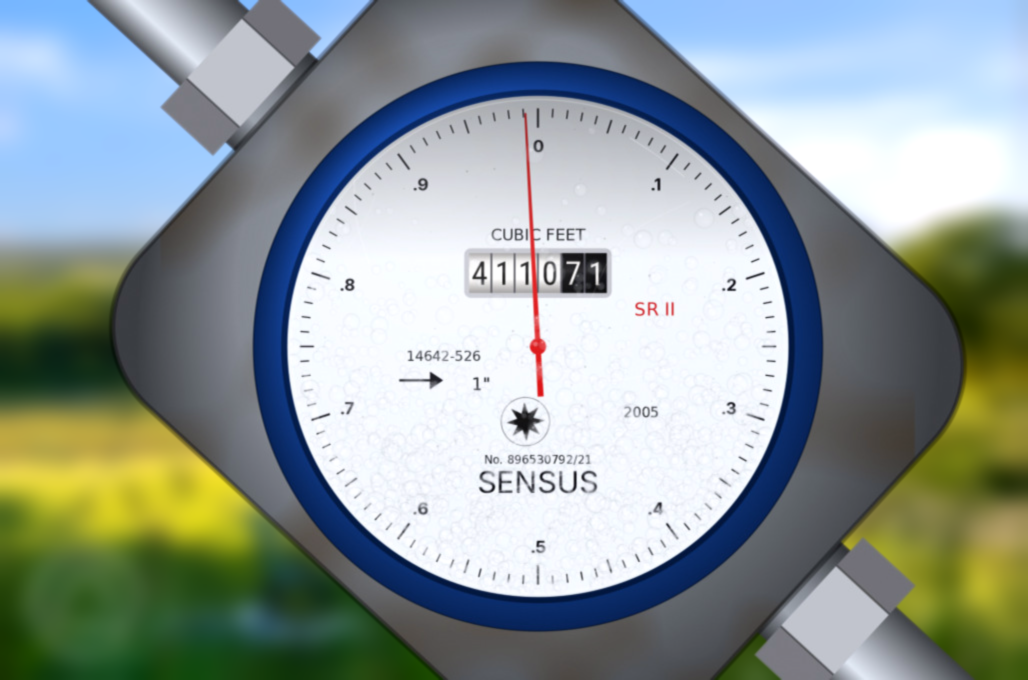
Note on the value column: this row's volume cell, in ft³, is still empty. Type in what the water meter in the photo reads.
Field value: 411070.99 ft³
